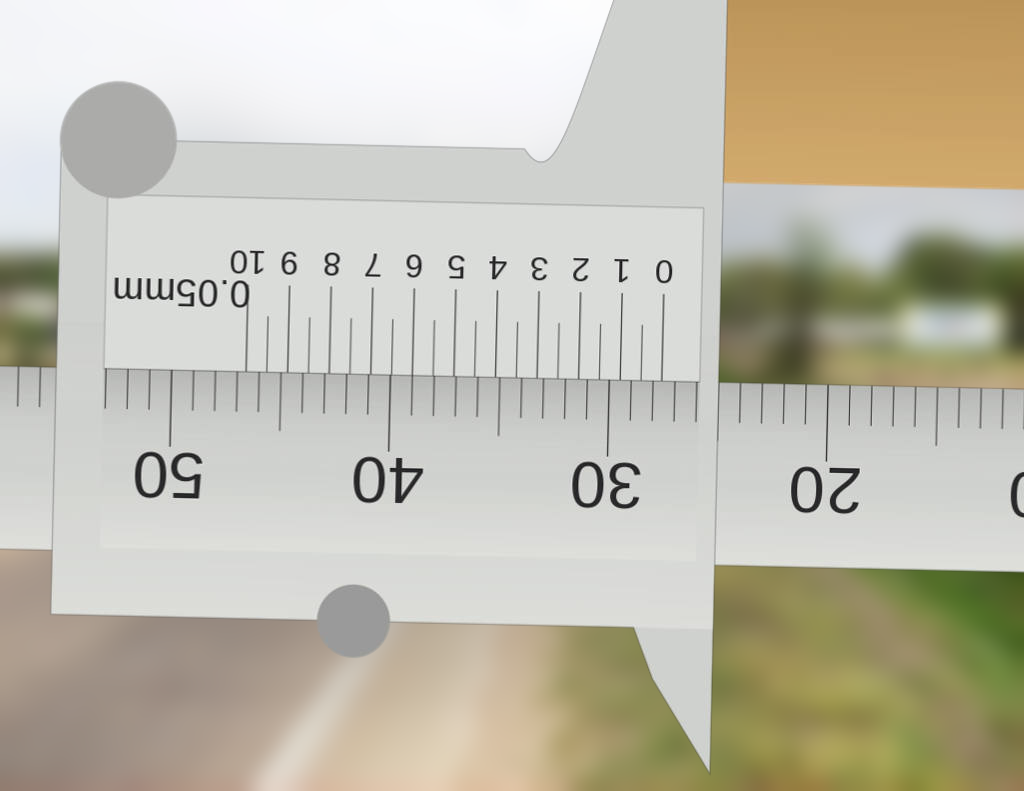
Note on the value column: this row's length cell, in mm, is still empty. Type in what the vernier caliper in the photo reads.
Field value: 27.6 mm
